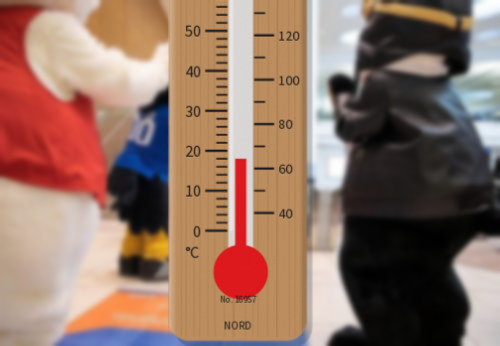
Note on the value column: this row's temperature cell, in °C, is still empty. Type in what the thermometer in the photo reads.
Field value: 18 °C
